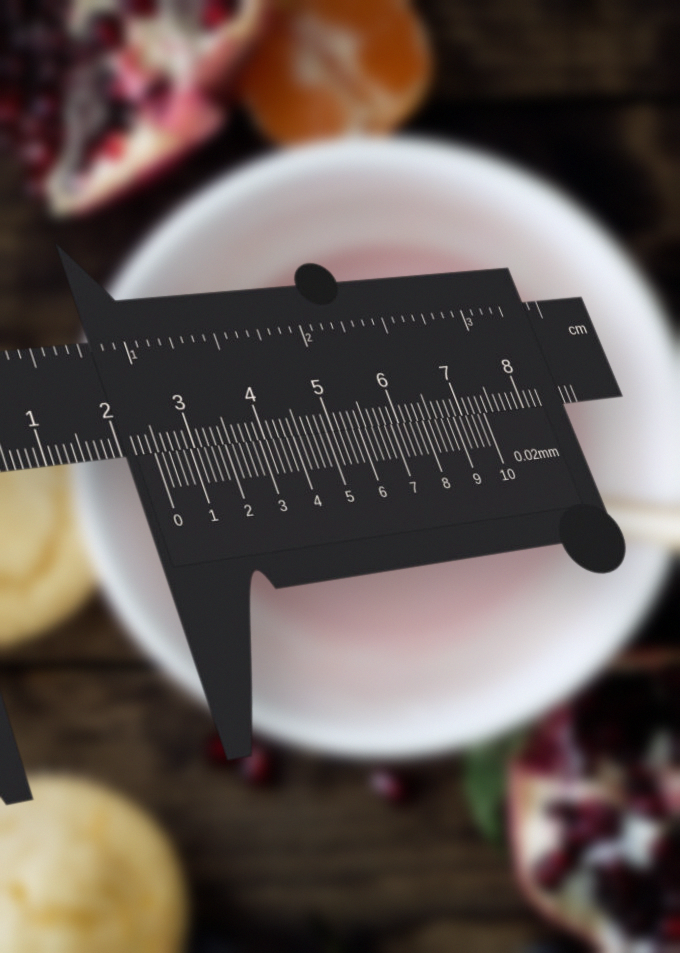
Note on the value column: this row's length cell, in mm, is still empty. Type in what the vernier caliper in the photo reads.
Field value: 24.5 mm
